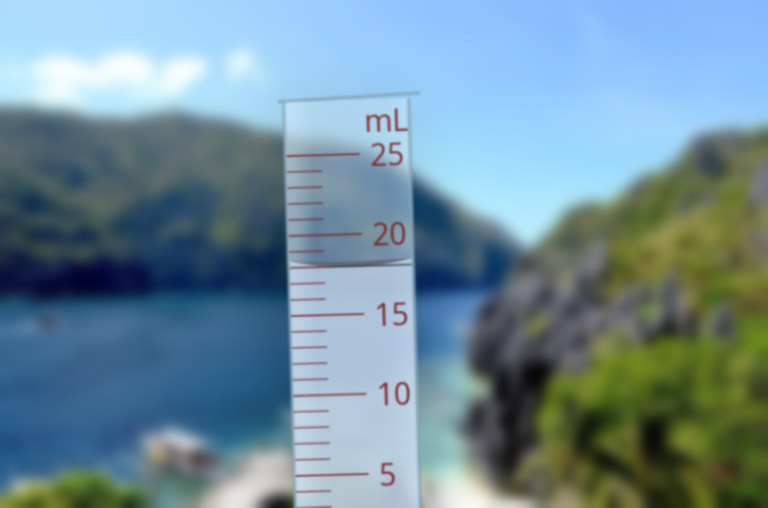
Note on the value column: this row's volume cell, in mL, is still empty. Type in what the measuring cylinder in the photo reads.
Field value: 18 mL
